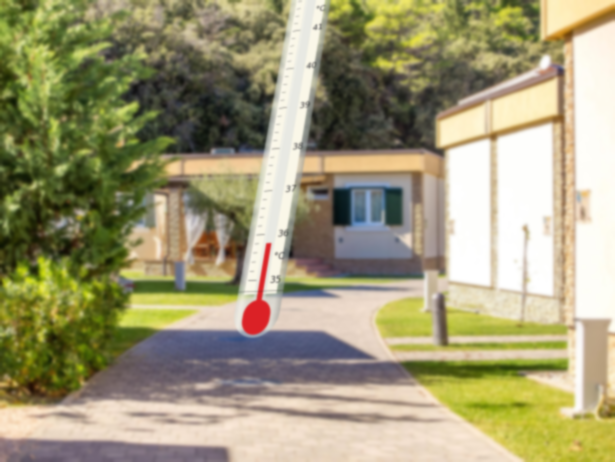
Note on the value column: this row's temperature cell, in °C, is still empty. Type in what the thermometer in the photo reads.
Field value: 35.8 °C
